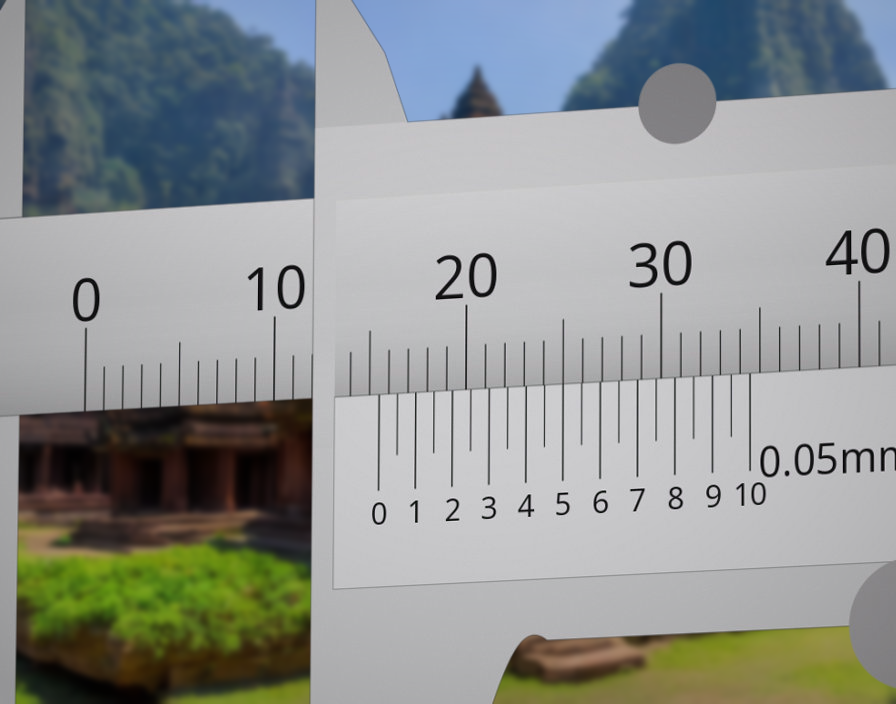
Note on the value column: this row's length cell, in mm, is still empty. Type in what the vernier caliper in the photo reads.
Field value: 15.5 mm
